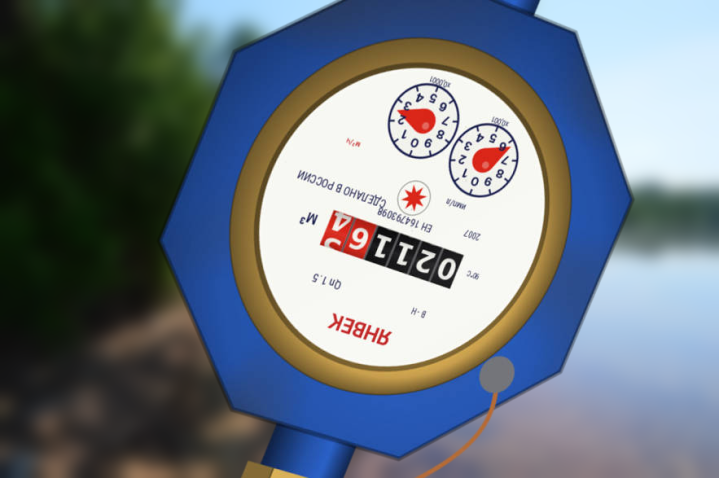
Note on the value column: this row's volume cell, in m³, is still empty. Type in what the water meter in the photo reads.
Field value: 211.6362 m³
